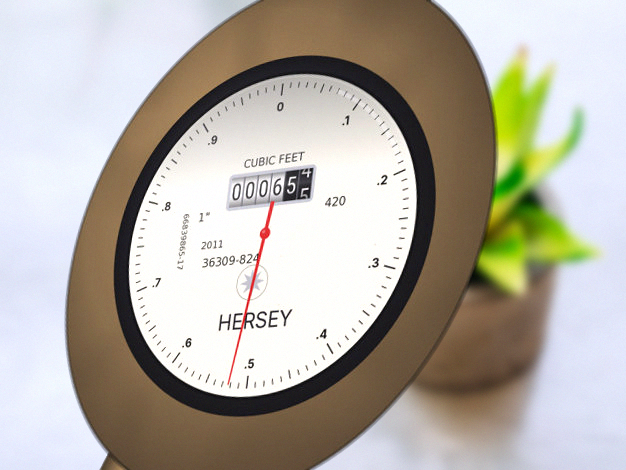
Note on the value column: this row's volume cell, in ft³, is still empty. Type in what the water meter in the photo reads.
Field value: 654.52 ft³
